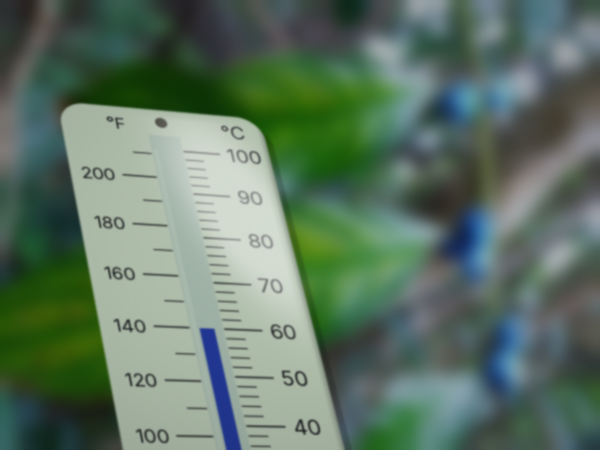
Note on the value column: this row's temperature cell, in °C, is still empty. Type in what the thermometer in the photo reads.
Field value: 60 °C
